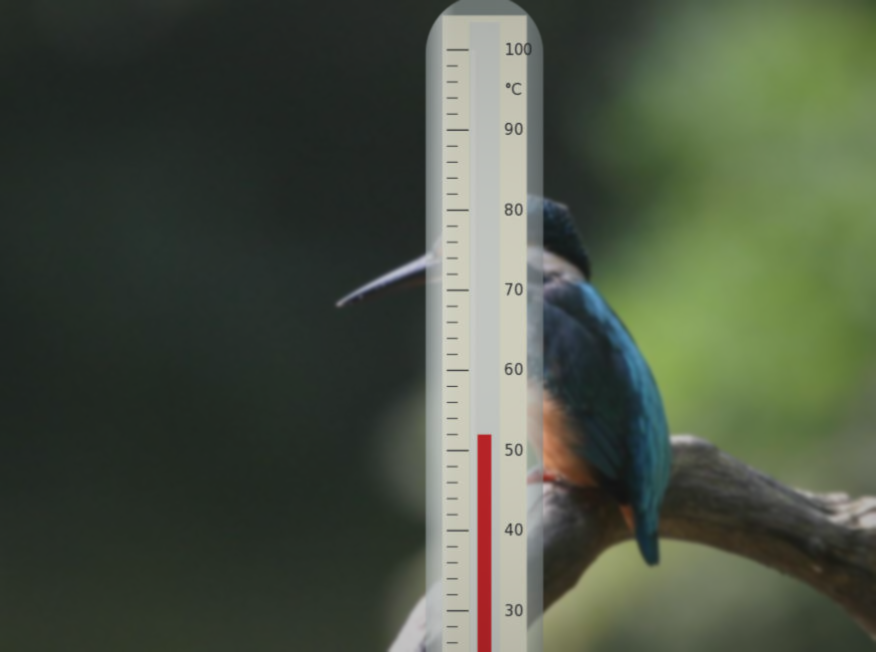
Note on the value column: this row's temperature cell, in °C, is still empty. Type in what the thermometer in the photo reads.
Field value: 52 °C
